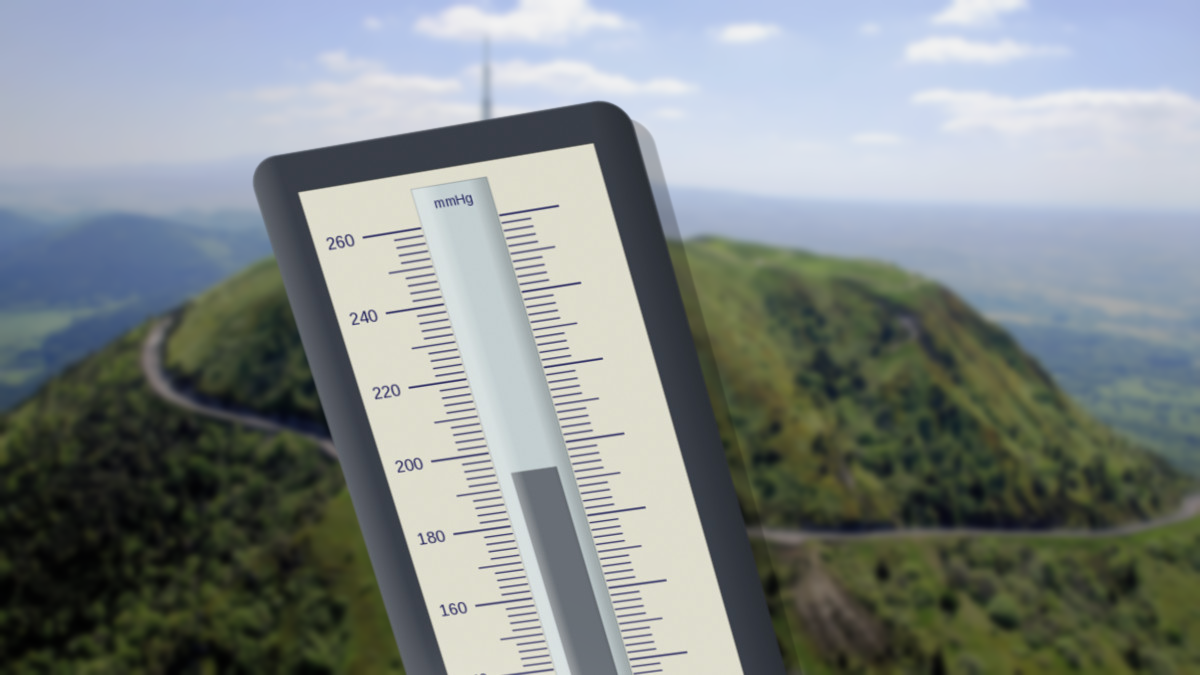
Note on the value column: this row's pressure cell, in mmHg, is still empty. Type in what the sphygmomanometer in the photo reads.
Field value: 194 mmHg
